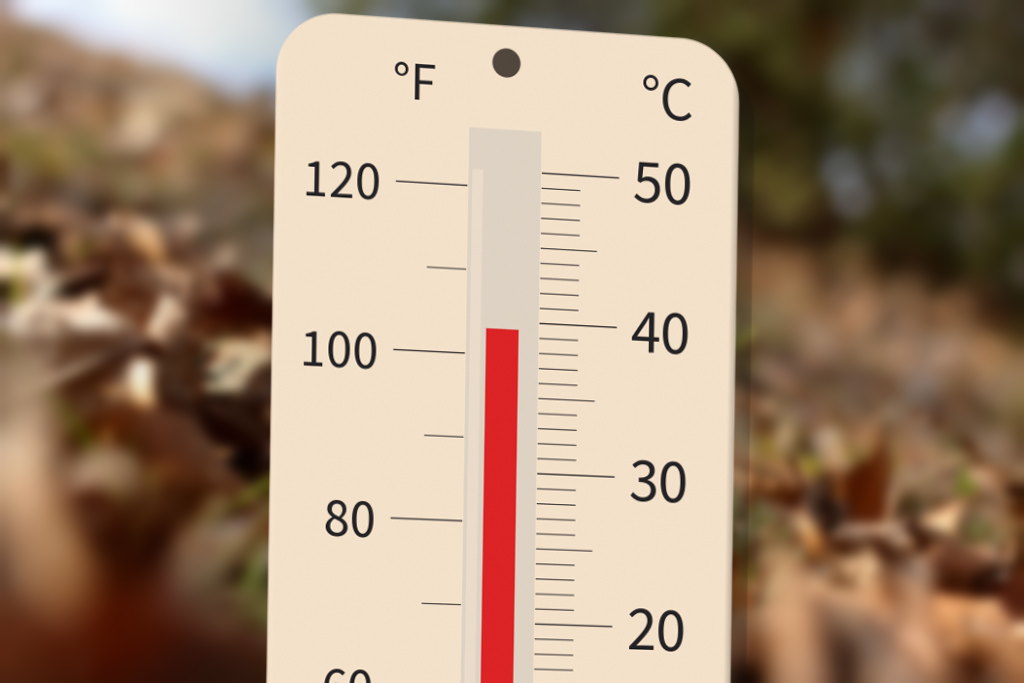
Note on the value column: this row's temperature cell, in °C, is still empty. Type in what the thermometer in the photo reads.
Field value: 39.5 °C
